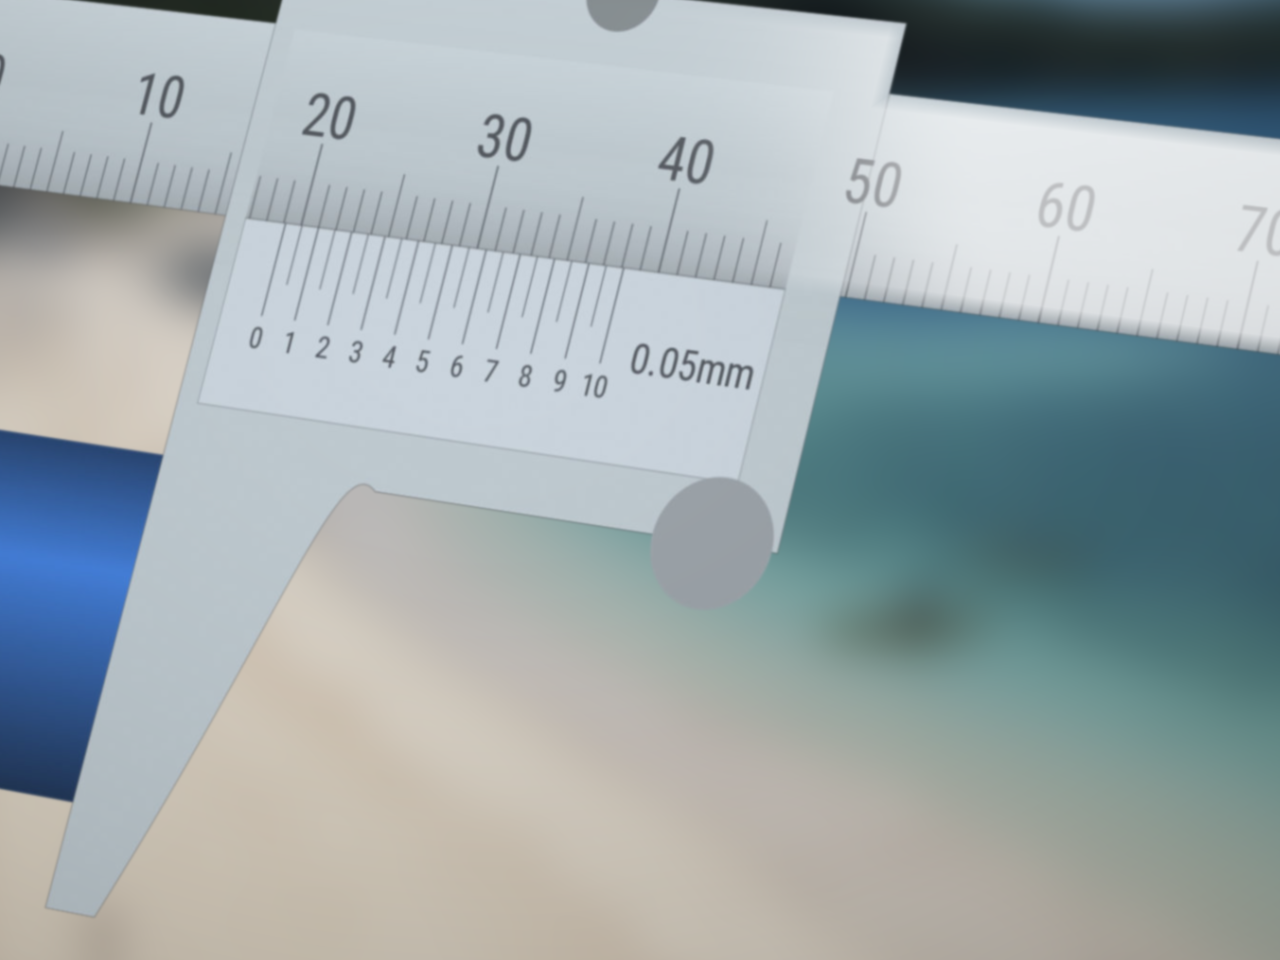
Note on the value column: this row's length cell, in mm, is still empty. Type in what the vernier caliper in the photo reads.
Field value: 19.1 mm
